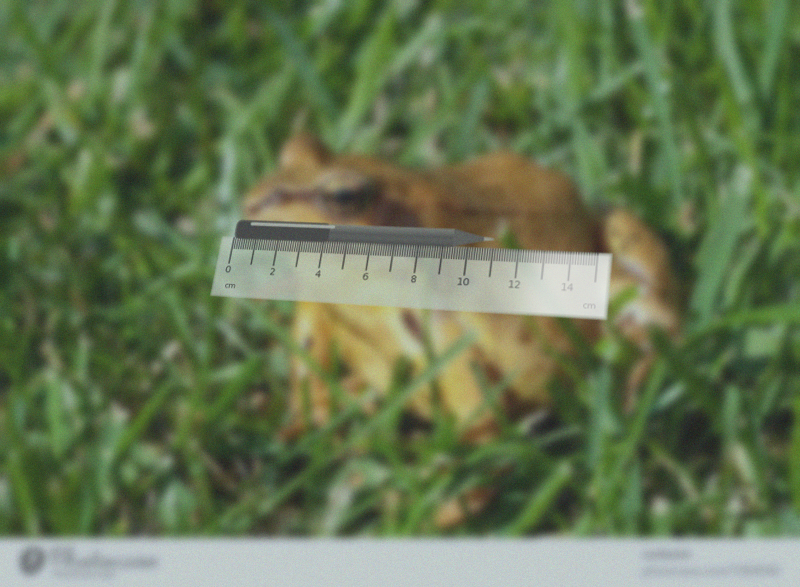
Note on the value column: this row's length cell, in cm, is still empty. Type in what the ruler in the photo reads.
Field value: 11 cm
